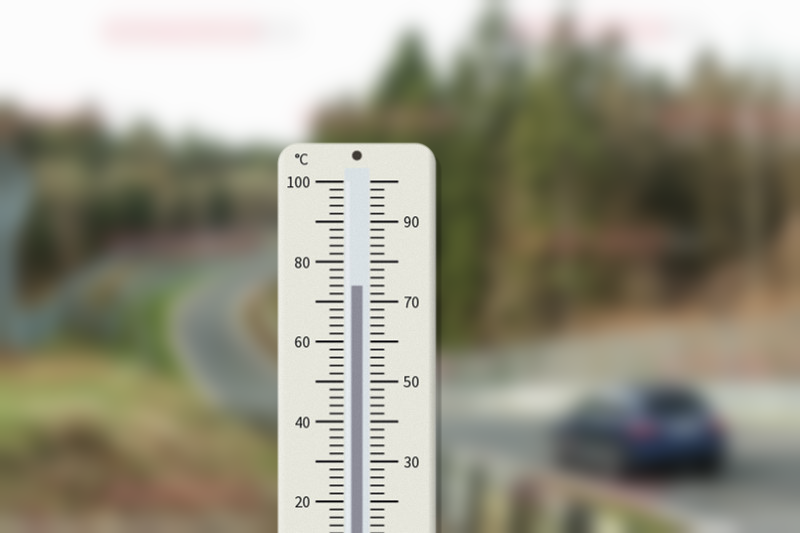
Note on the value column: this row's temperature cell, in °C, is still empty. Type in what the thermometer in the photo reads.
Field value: 74 °C
